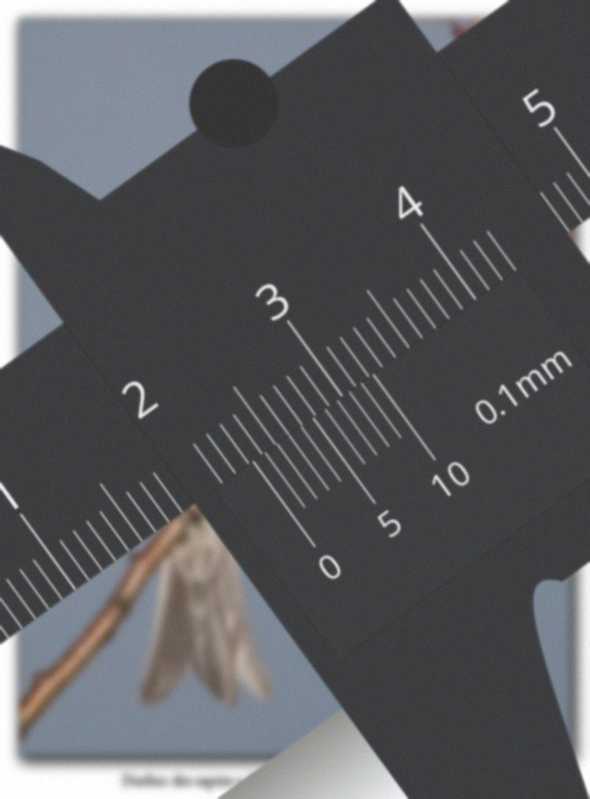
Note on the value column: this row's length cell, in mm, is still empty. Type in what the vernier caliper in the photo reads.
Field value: 23.3 mm
